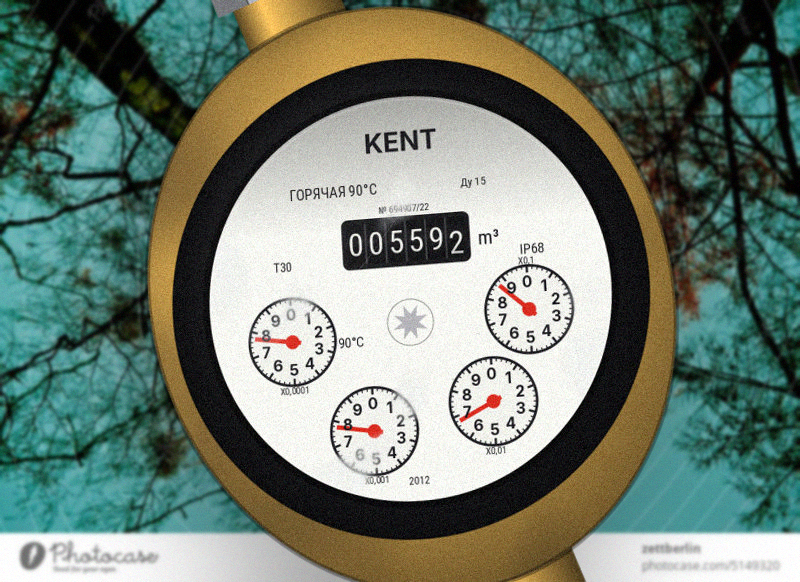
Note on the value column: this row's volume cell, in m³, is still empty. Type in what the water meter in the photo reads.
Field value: 5591.8677 m³
